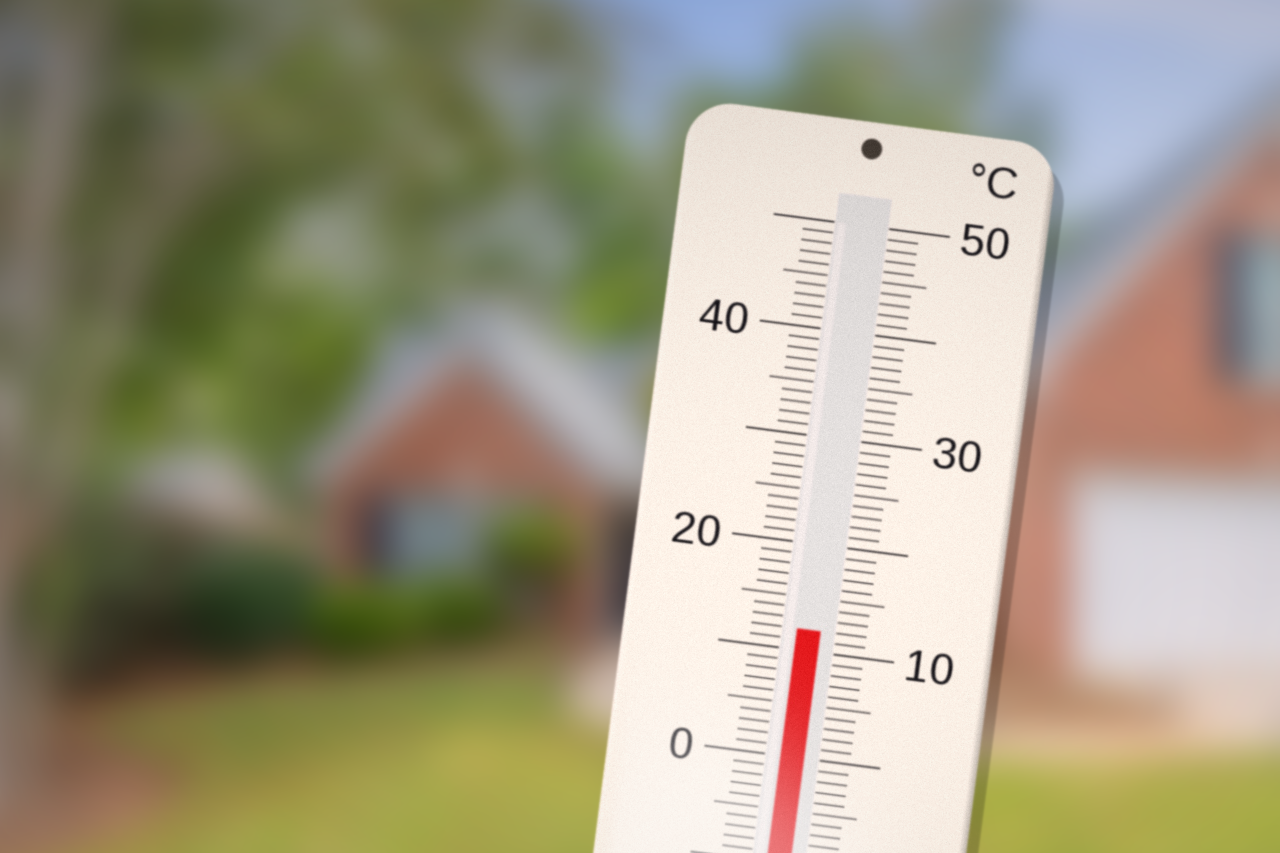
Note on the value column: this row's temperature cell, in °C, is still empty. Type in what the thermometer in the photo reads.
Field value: 12 °C
